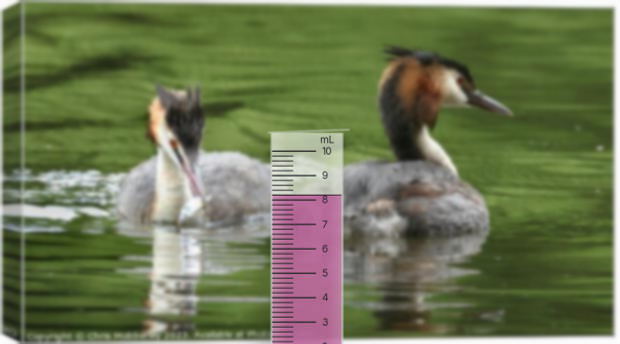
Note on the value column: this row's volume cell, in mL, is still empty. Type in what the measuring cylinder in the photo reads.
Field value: 8.2 mL
